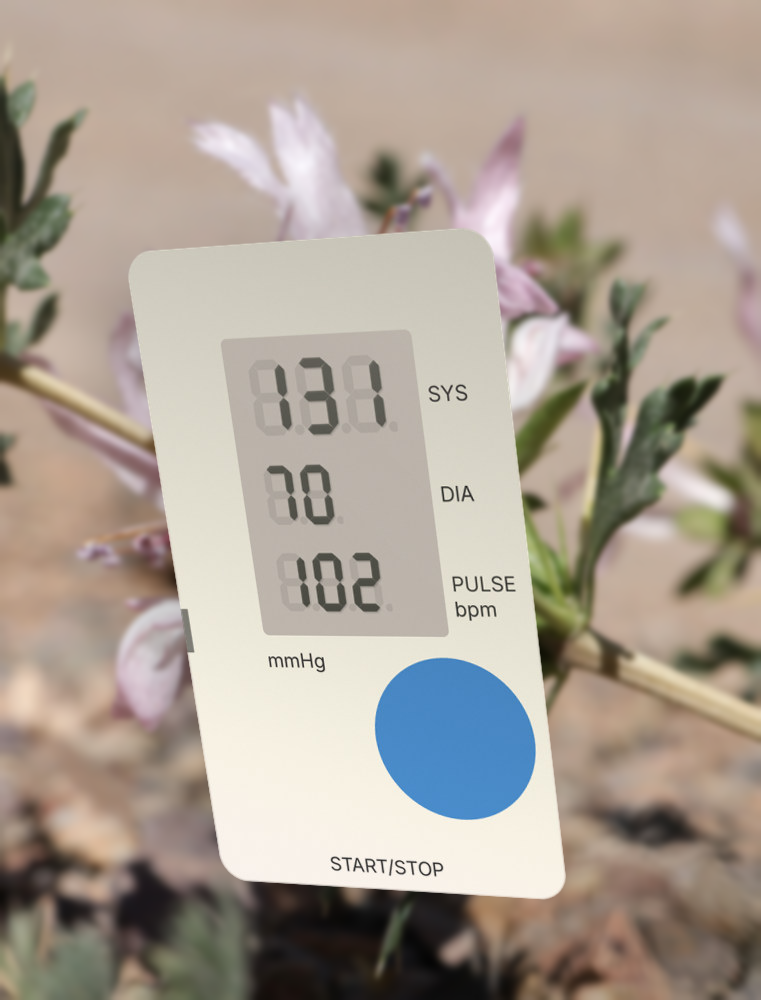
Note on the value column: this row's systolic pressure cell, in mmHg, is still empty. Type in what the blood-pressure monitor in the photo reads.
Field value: 131 mmHg
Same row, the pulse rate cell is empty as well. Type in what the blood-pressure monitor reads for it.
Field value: 102 bpm
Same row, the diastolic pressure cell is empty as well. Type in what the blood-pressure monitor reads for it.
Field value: 70 mmHg
